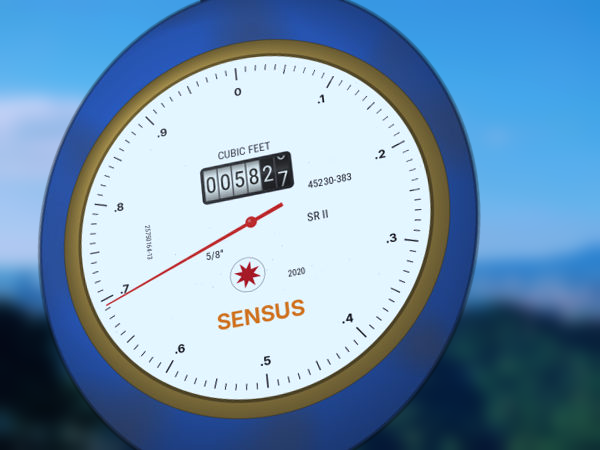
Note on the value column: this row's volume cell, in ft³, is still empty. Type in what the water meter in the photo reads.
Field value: 5826.69 ft³
